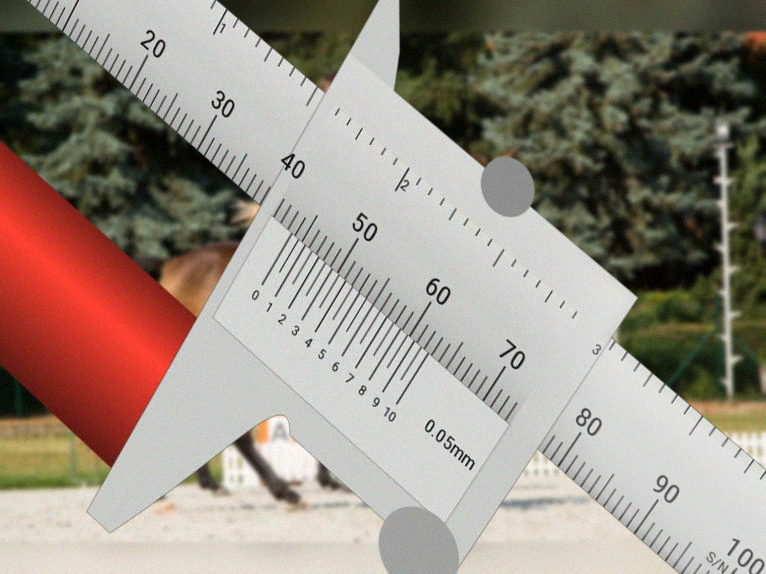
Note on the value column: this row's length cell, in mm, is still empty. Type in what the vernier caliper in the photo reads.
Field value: 43.6 mm
